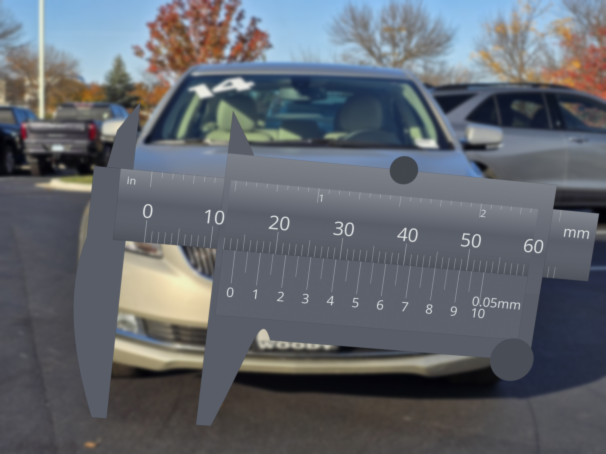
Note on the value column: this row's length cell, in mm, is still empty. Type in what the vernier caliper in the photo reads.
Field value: 13.8 mm
